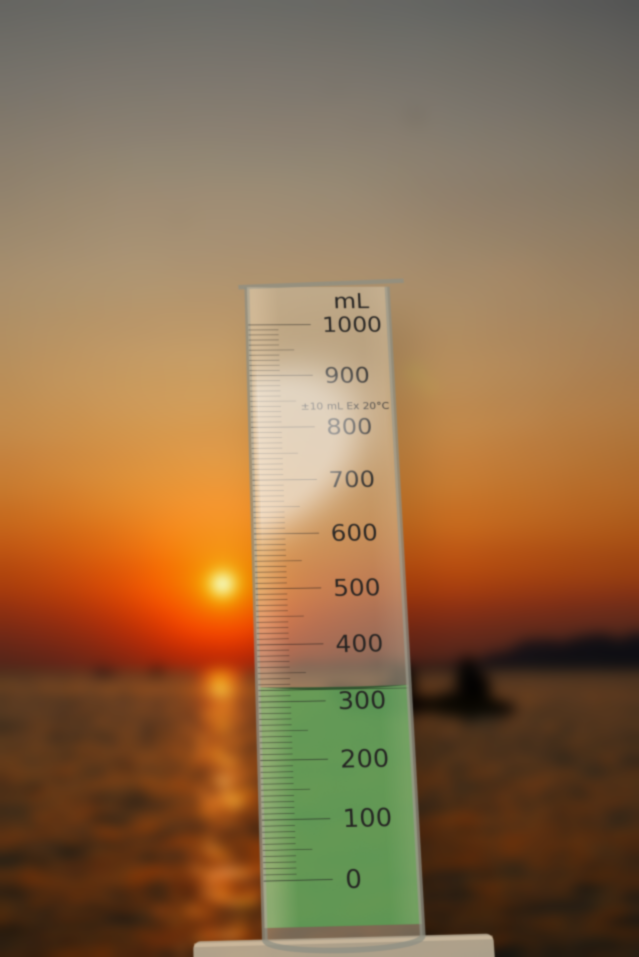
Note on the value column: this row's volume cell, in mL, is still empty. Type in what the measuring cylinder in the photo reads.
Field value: 320 mL
